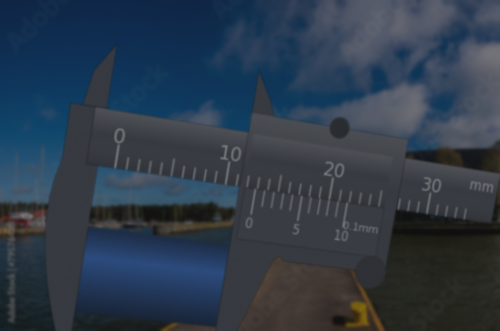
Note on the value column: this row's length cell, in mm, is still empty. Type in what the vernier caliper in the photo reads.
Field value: 12.8 mm
